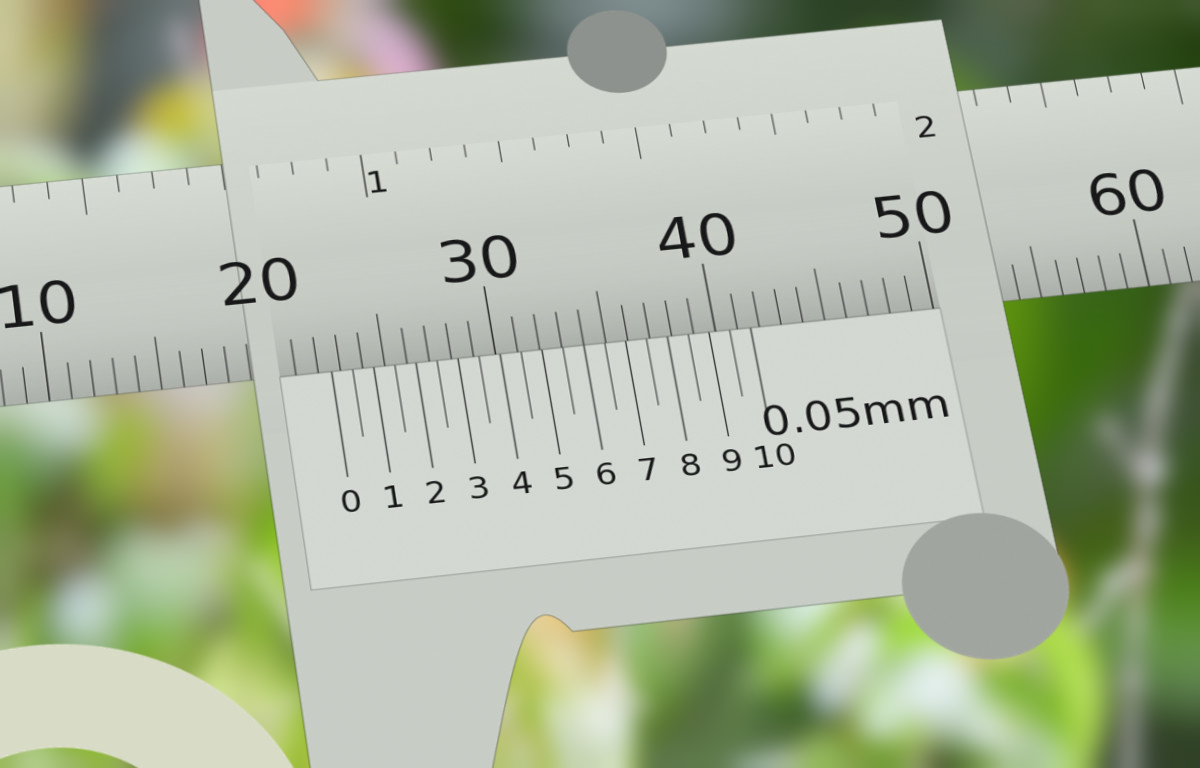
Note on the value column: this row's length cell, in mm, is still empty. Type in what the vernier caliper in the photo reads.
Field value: 22.6 mm
